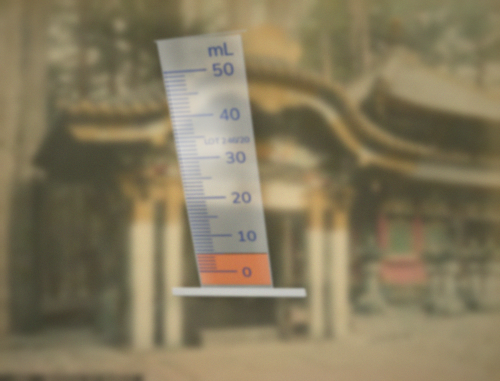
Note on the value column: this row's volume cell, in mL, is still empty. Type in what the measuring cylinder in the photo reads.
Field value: 5 mL
